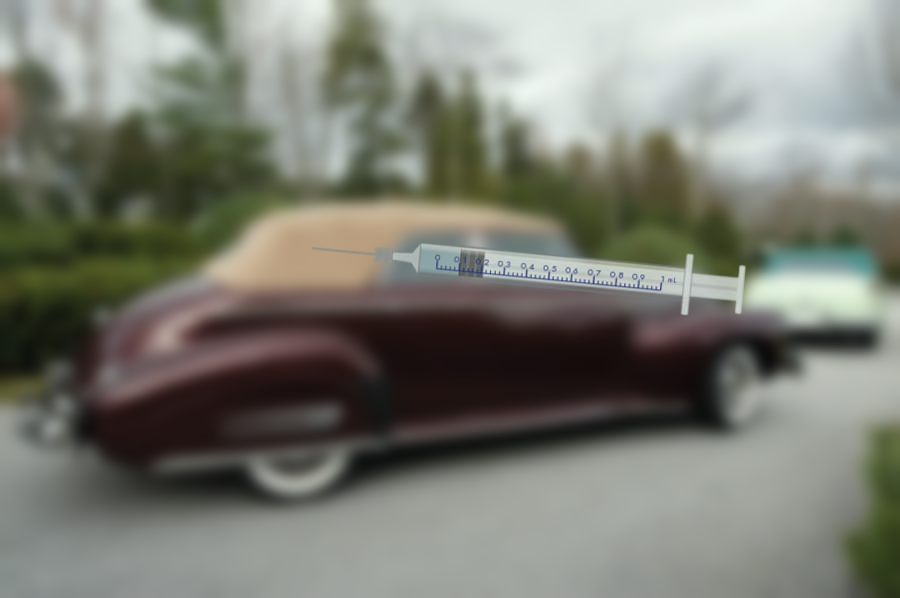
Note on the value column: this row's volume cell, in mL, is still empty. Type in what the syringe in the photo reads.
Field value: 0.1 mL
